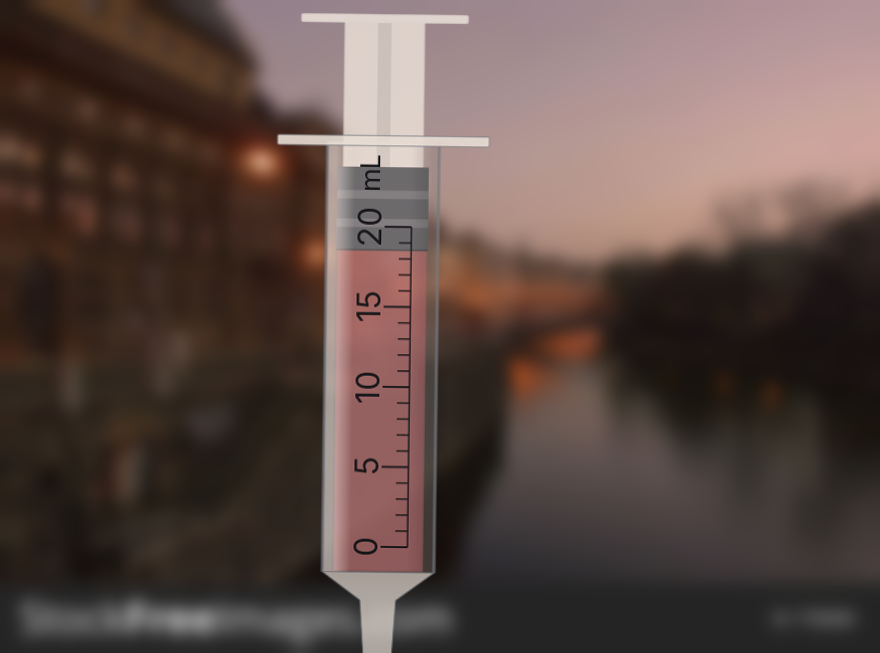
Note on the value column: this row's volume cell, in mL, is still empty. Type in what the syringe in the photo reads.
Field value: 18.5 mL
